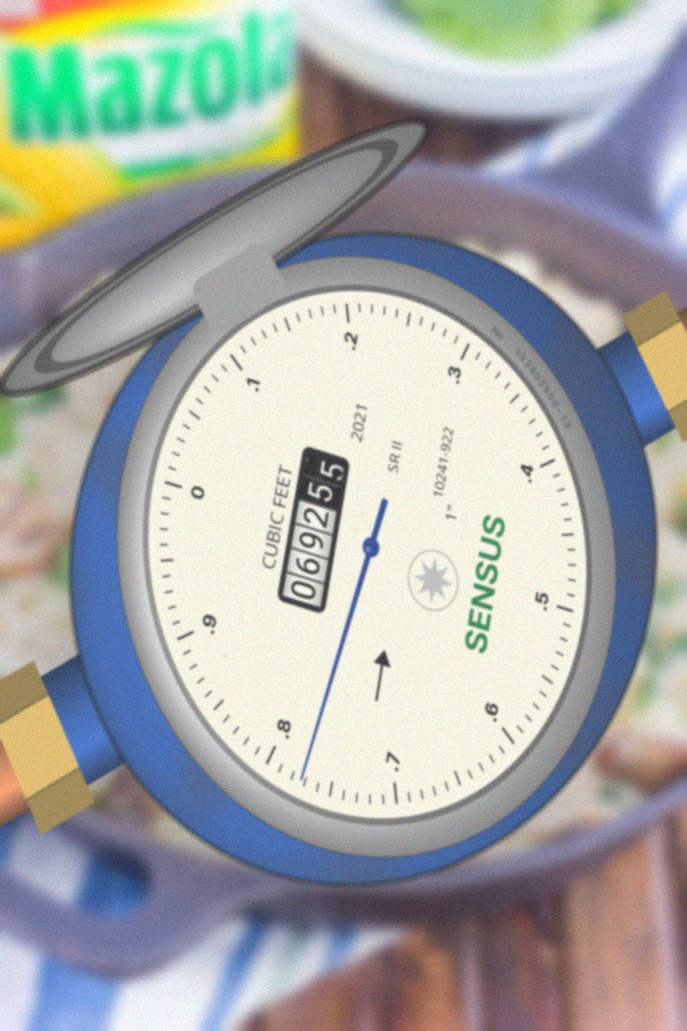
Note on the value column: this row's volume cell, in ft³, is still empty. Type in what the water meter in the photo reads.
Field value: 69254.77 ft³
